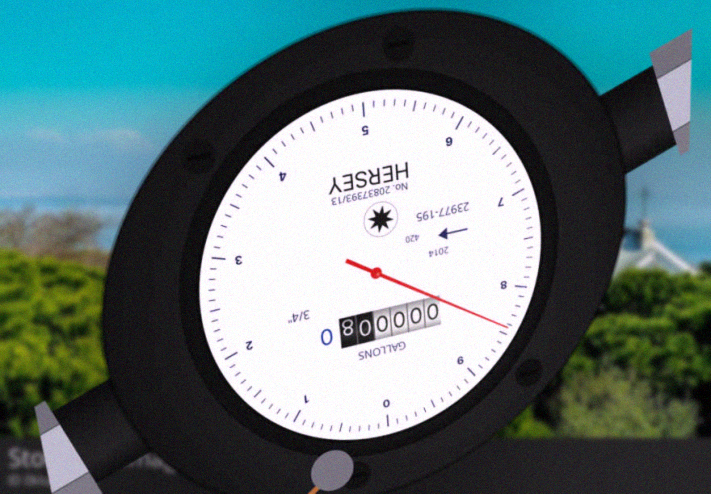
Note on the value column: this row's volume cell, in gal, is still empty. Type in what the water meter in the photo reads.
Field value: 78.4 gal
